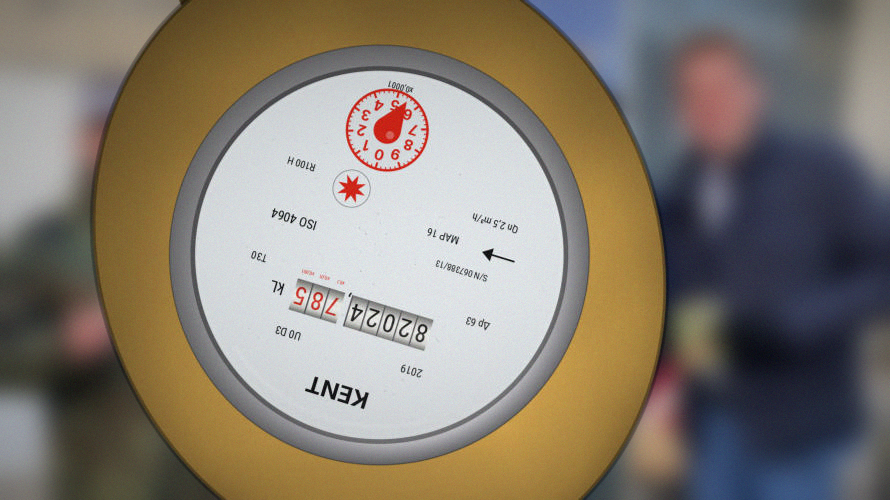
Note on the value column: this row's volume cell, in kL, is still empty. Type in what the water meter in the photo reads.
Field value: 82024.7855 kL
